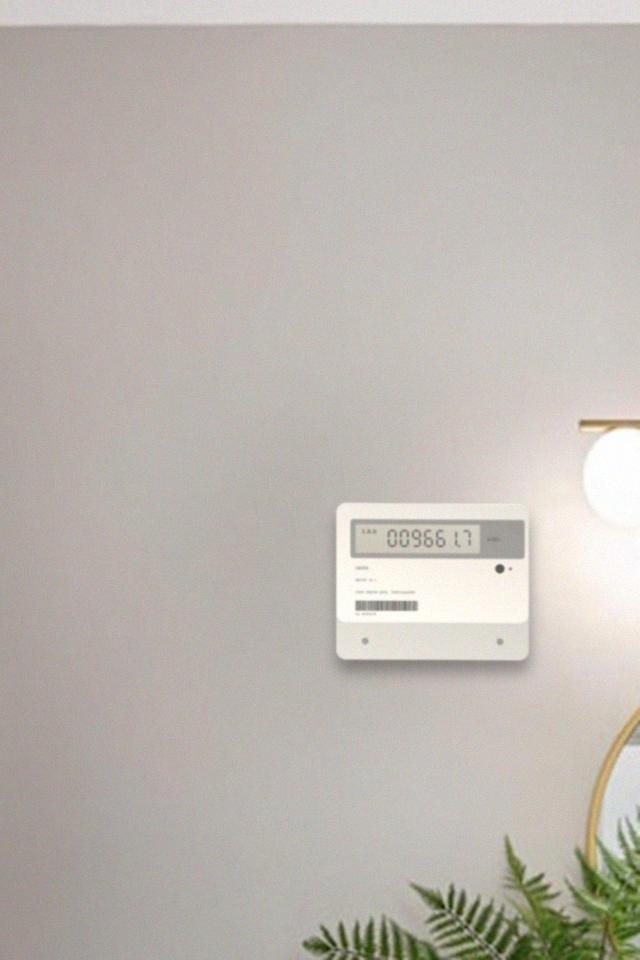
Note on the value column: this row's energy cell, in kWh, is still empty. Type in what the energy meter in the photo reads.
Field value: 9661.7 kWh
